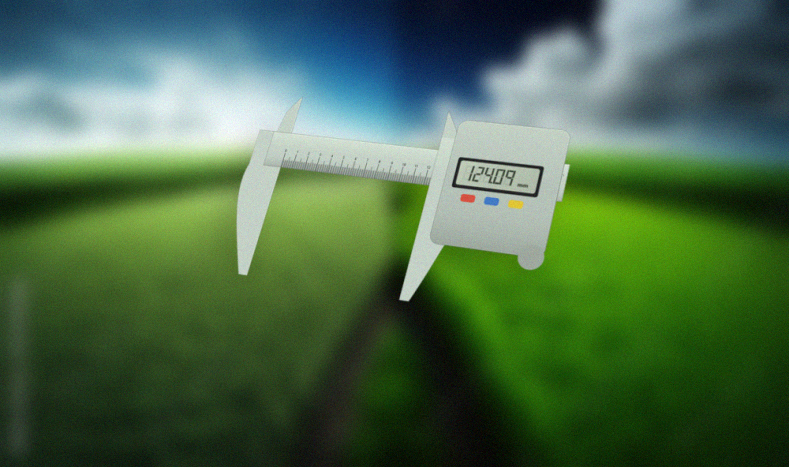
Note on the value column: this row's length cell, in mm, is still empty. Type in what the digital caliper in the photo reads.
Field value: 124.09 mm
